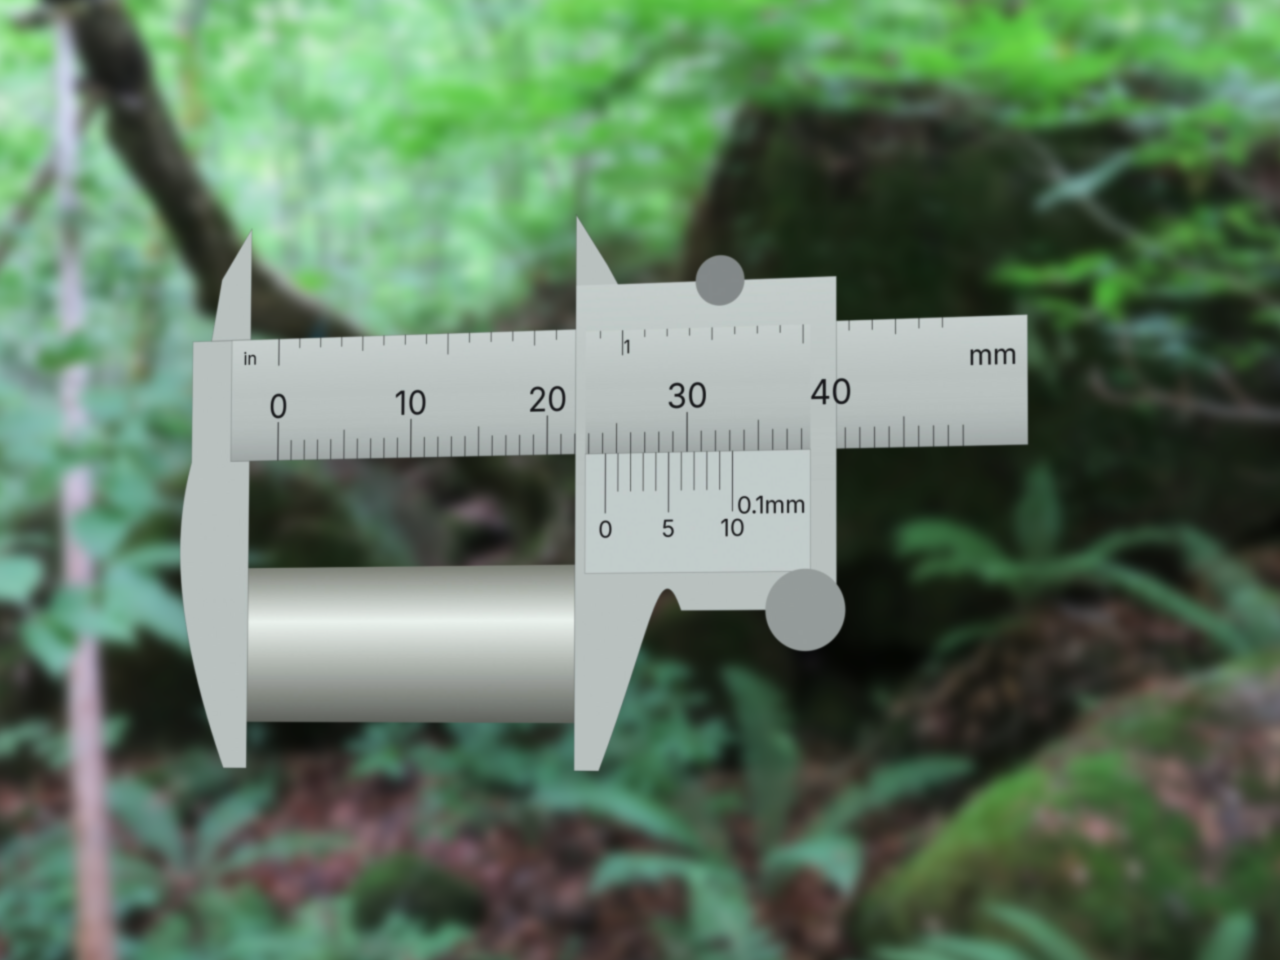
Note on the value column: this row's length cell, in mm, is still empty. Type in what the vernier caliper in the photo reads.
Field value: 24.2 mm
